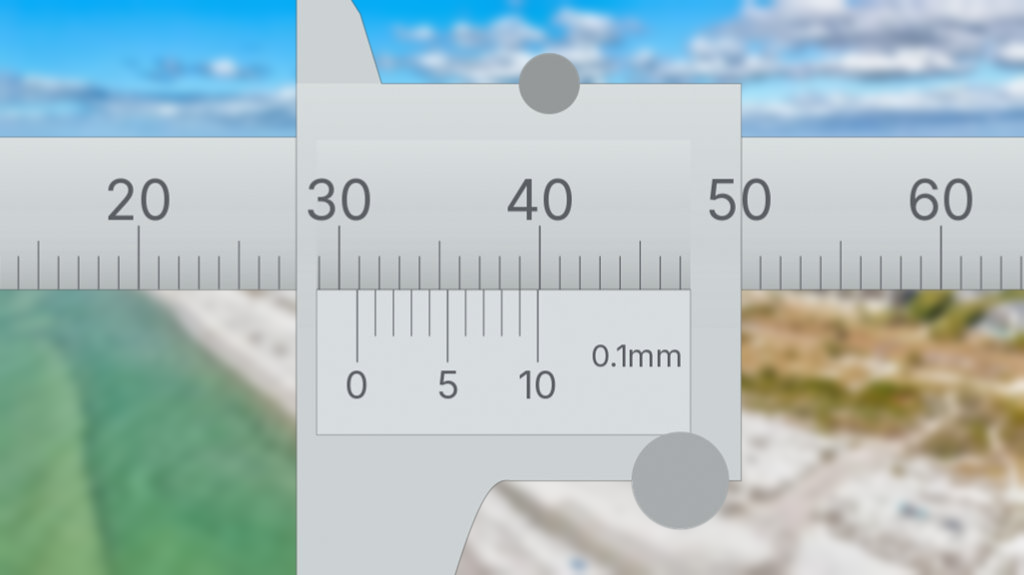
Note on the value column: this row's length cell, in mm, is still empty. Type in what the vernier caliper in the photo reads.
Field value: 30.9 mm
